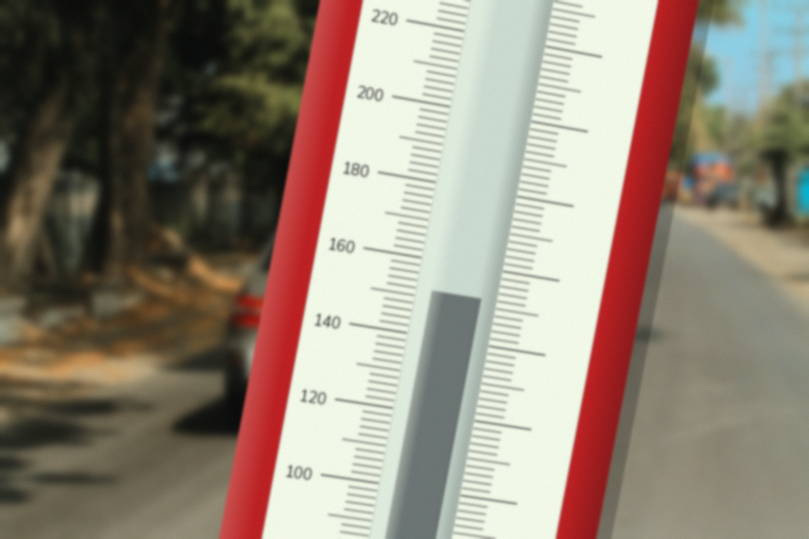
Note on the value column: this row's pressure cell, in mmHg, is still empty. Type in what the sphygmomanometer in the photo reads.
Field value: 152 mmHg
